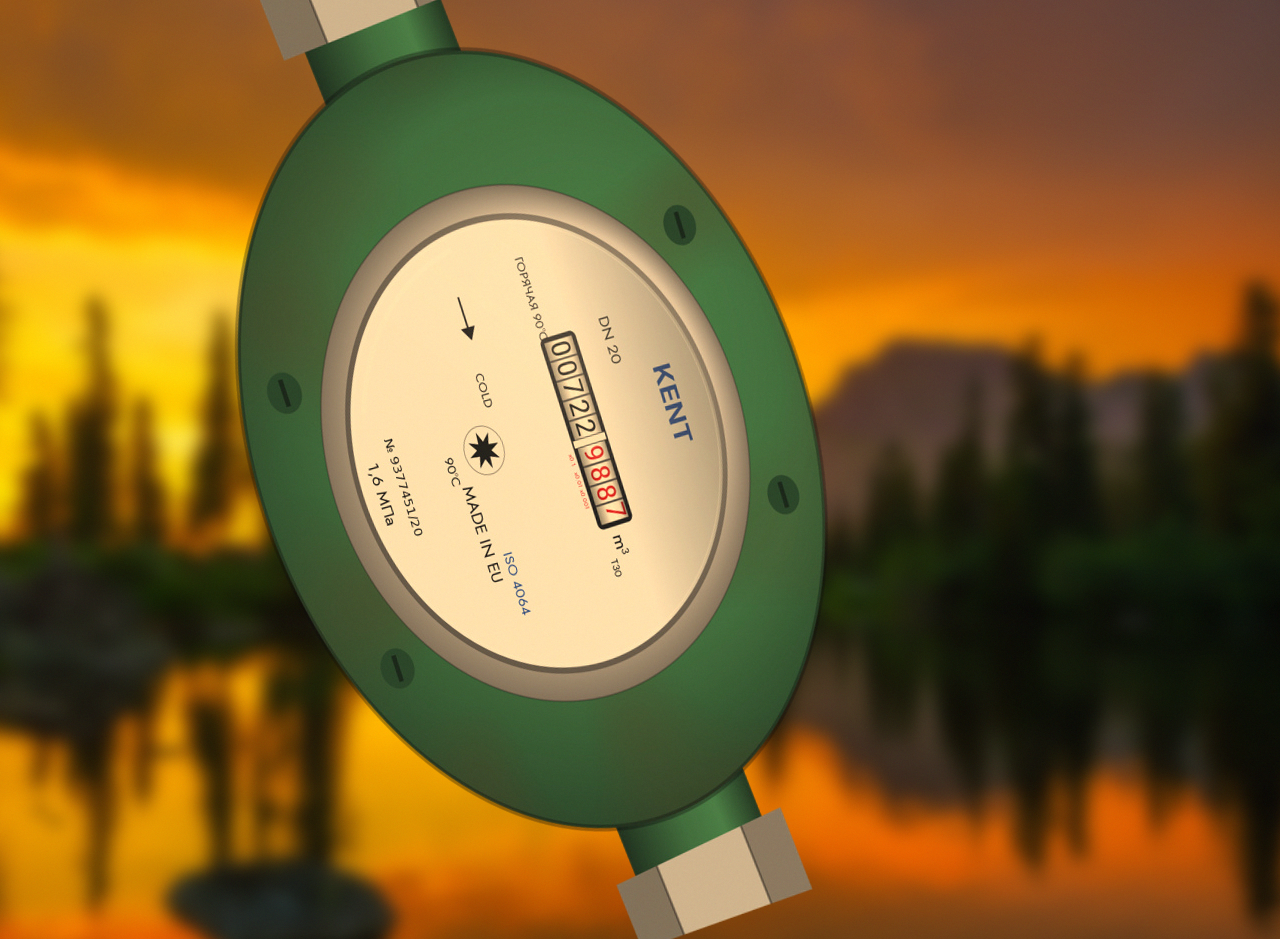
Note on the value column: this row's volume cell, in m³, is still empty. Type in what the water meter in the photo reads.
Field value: 722.9887 m³
